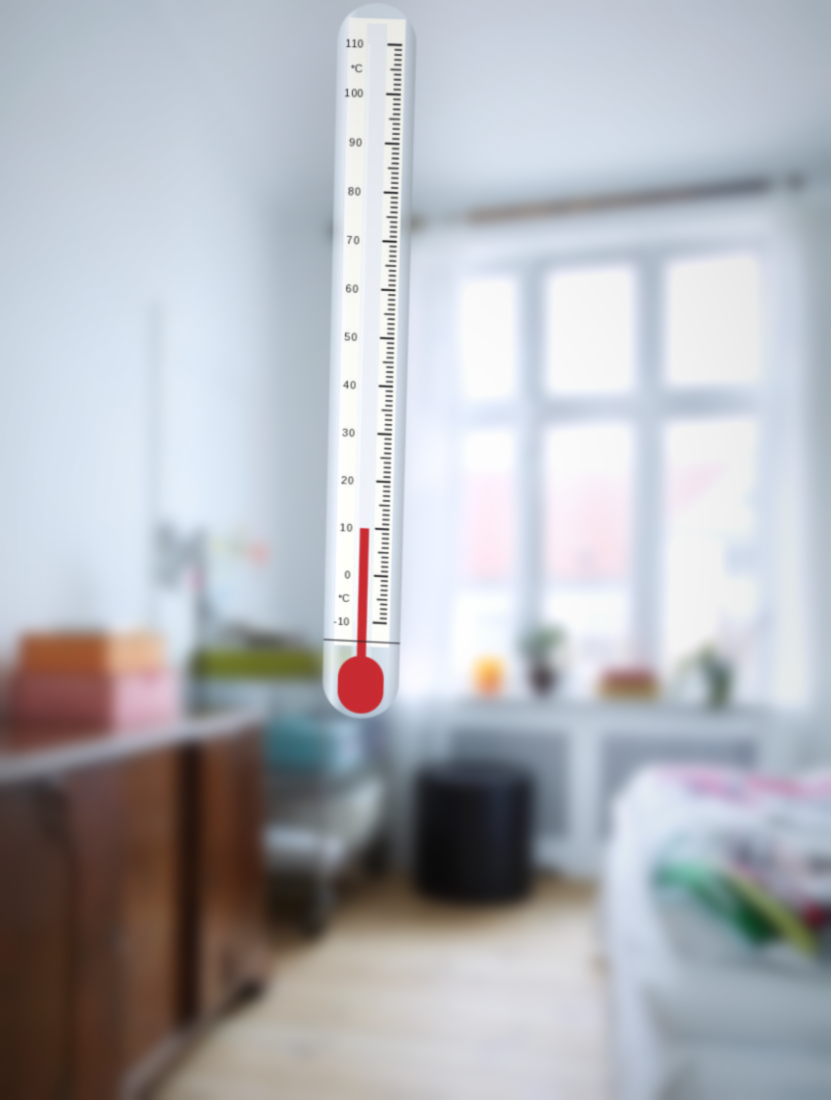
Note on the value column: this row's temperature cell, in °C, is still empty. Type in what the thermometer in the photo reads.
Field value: 10 °C
